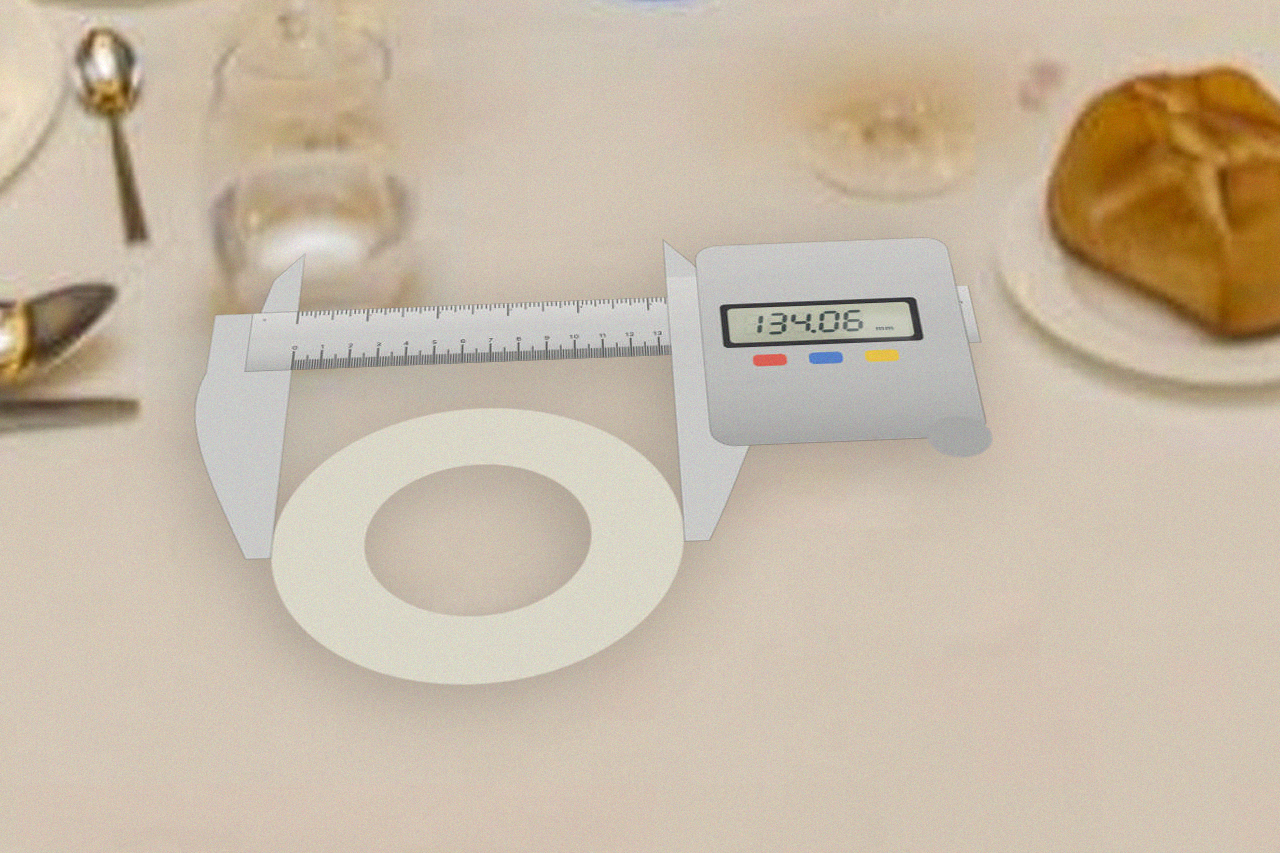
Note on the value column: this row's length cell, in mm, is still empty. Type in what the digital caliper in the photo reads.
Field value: 134.06 mm
